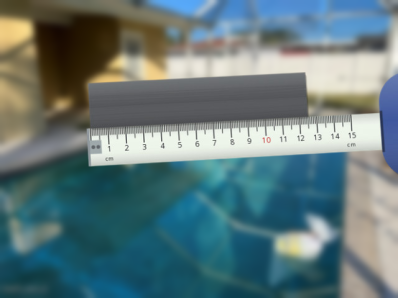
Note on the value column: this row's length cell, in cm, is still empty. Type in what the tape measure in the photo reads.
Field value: 12.5 cm
